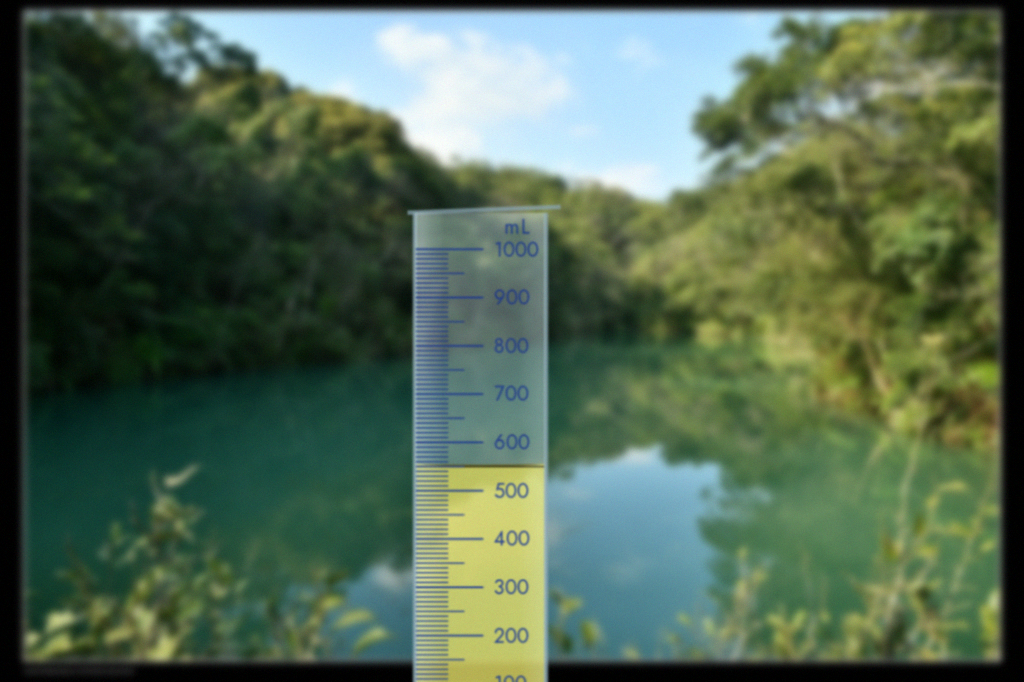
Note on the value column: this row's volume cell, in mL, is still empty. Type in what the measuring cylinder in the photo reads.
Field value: 550 mL
